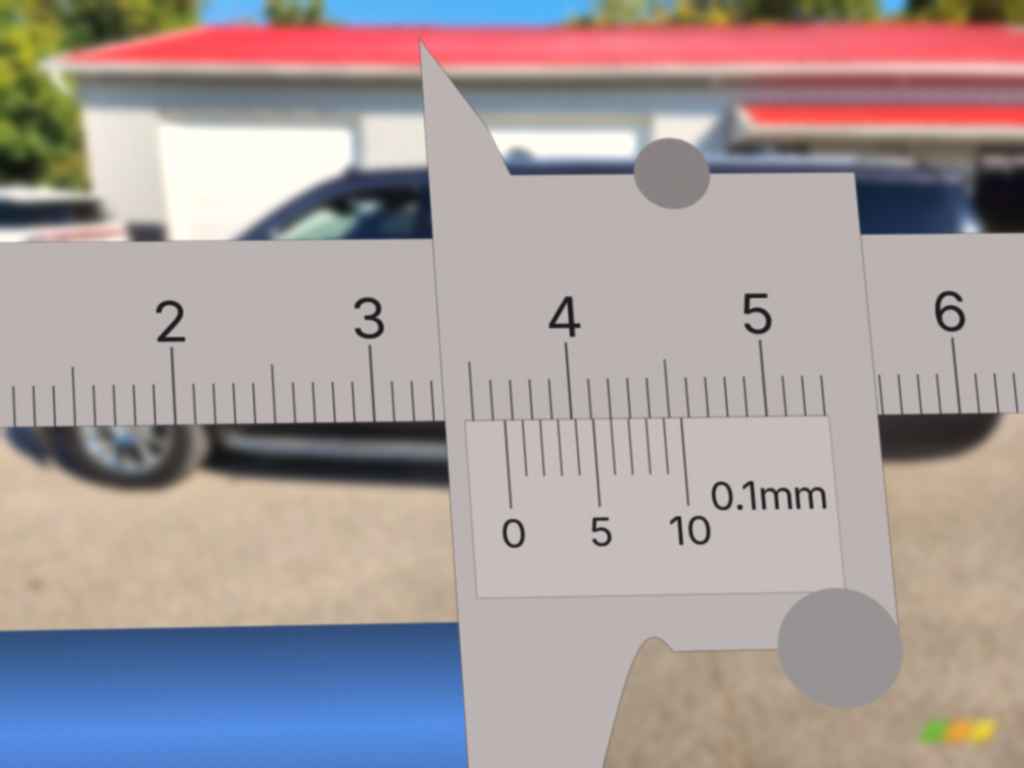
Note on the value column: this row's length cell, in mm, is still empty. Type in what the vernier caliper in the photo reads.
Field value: 36.6 mm
